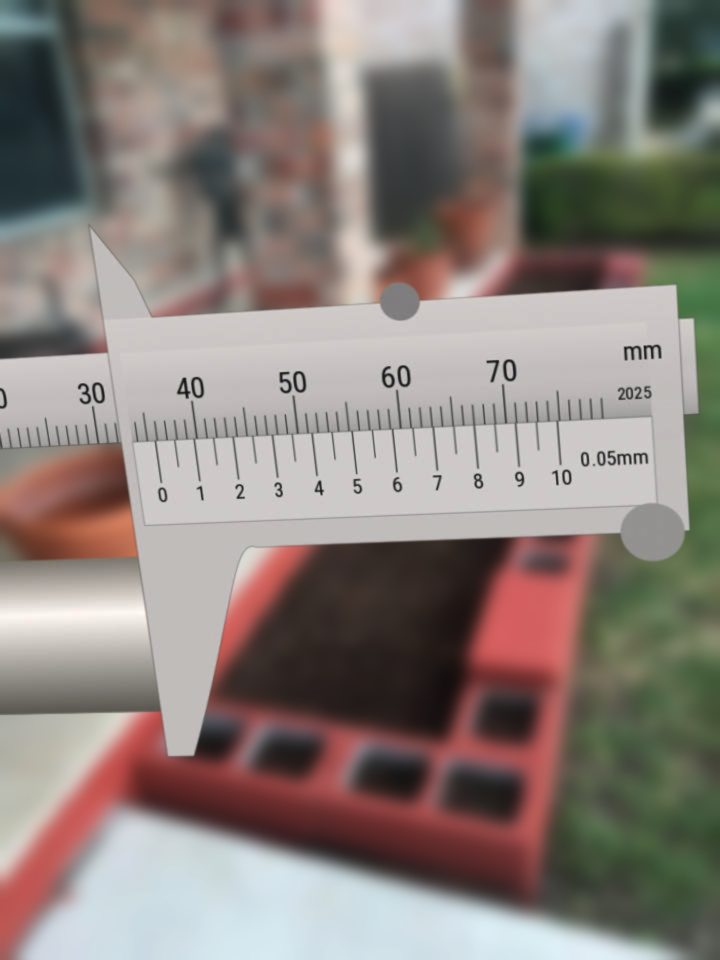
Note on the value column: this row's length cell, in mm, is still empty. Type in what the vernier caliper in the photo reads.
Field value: 35.8 mm
